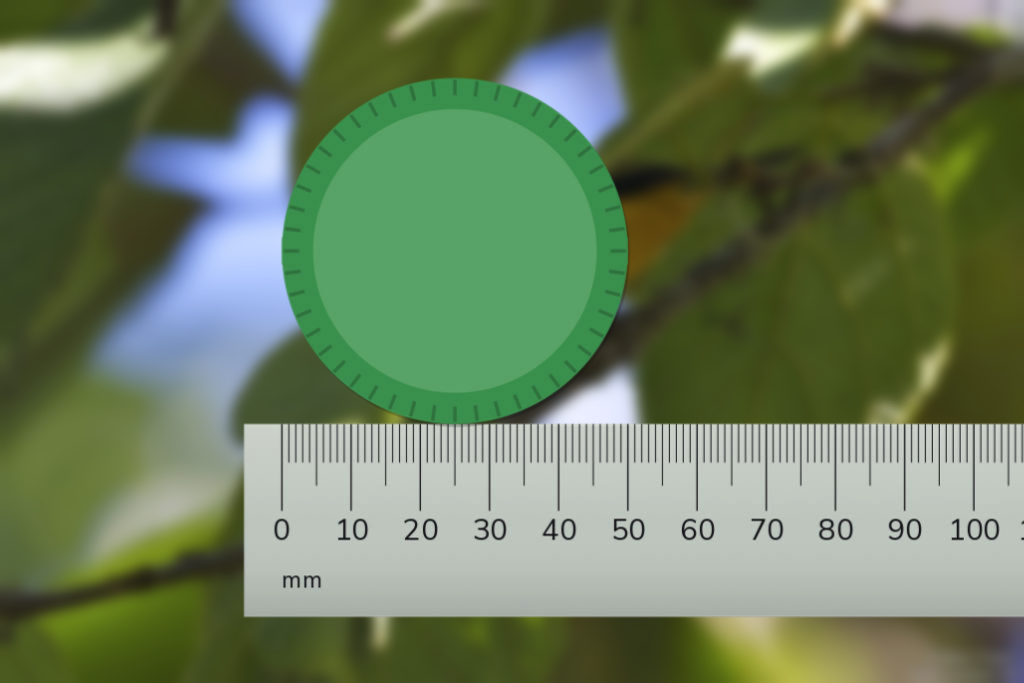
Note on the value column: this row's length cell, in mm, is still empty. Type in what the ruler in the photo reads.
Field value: 50 mm
